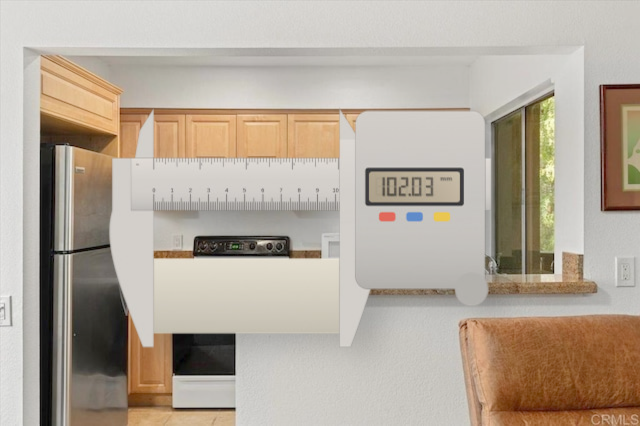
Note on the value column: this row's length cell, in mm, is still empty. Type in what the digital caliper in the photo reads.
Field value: 102.03 mm
